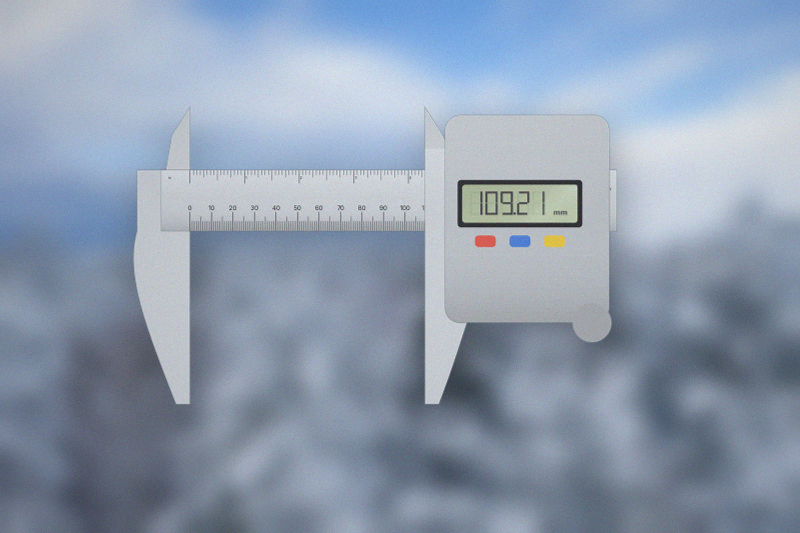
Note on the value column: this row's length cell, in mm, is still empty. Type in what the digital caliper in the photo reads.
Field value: 109.21 mm
